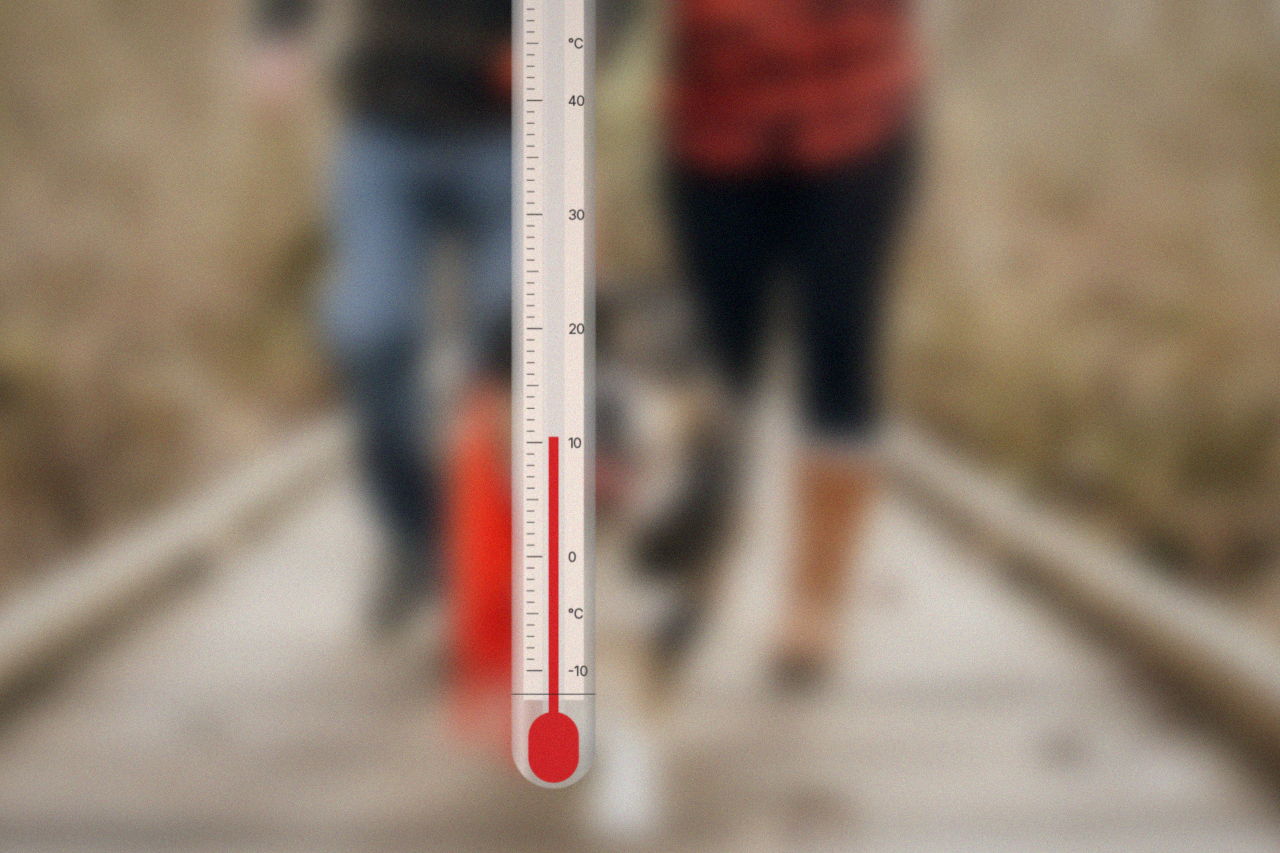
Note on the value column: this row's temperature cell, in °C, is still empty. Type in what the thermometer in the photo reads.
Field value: 10.5 °C
